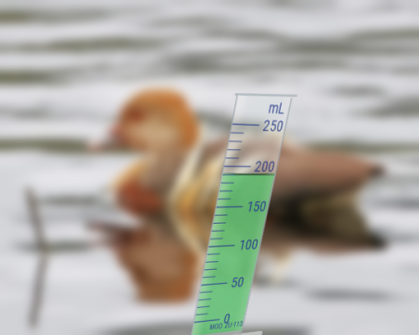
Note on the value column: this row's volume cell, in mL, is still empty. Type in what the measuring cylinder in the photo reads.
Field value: 190 mL
